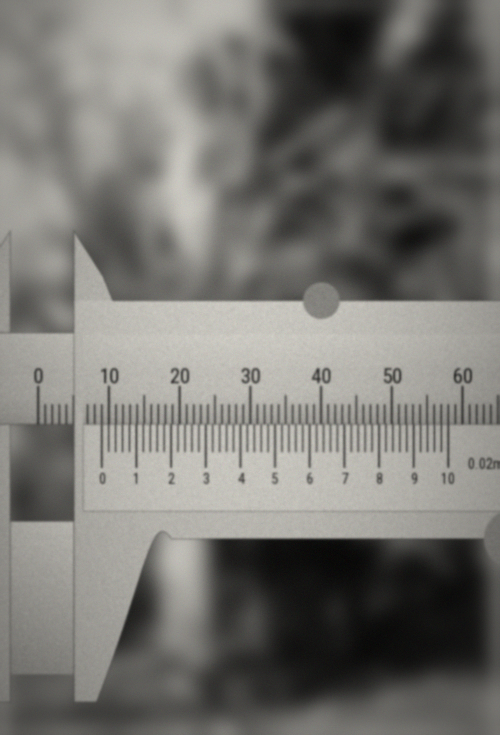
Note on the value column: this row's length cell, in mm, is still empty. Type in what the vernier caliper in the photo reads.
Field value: 9.0 mm
